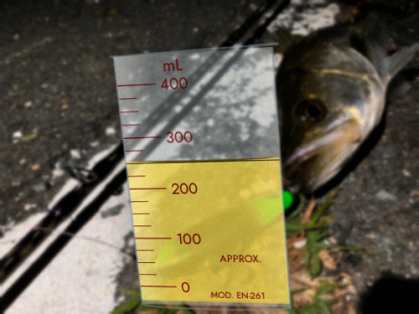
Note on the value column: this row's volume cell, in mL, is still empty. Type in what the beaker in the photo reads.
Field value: 250 mL
